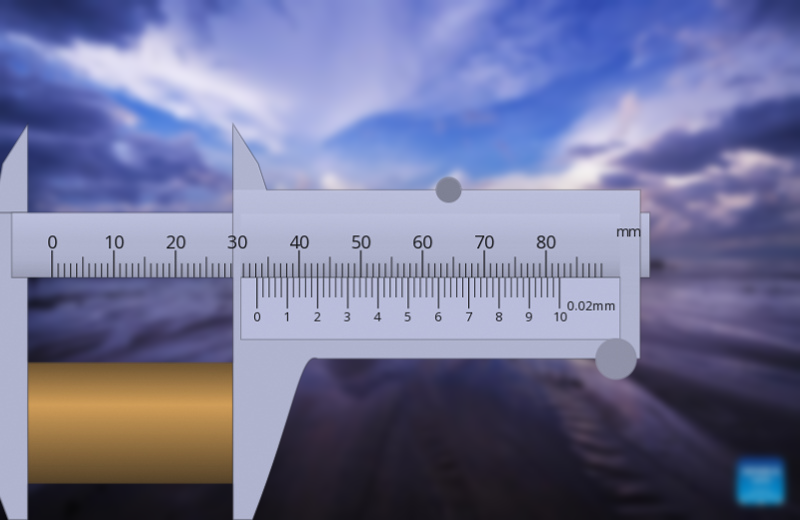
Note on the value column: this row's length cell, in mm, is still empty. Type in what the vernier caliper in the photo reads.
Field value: 33.2 mm
